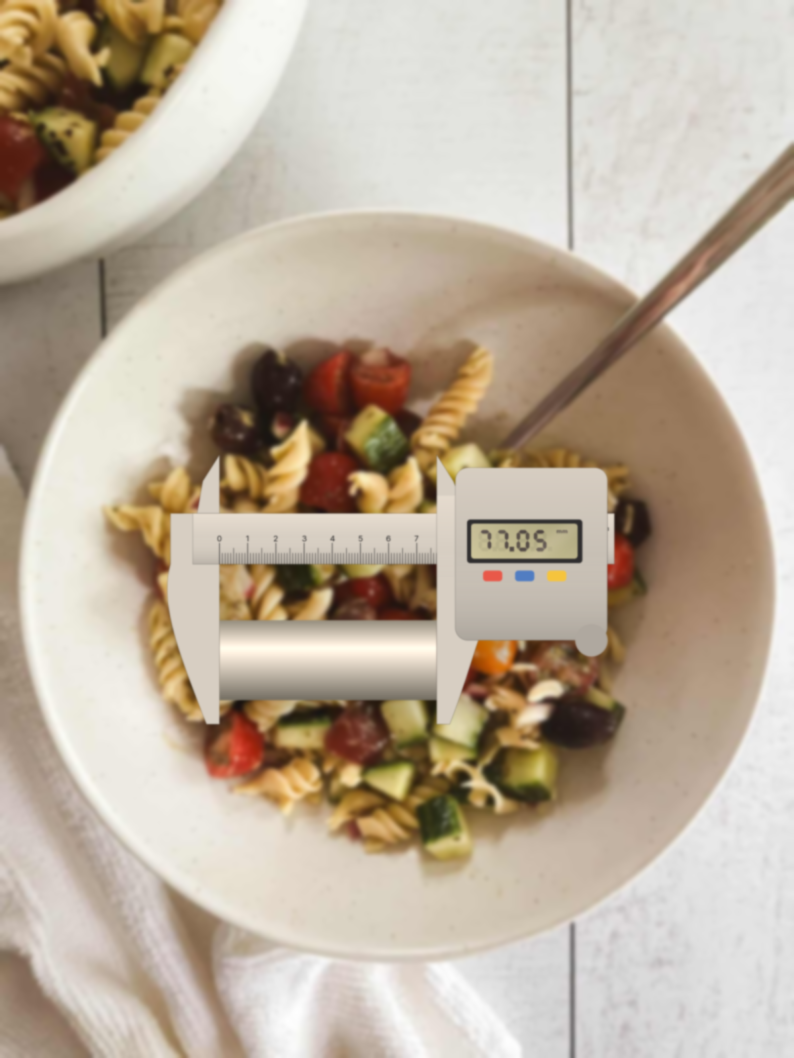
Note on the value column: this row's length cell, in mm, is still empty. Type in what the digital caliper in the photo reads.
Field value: 77.05 mm
